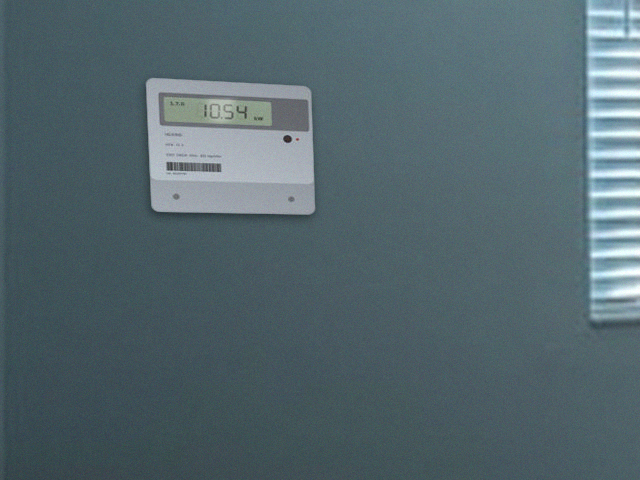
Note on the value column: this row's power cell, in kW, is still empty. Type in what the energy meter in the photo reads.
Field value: 10.54 kW
